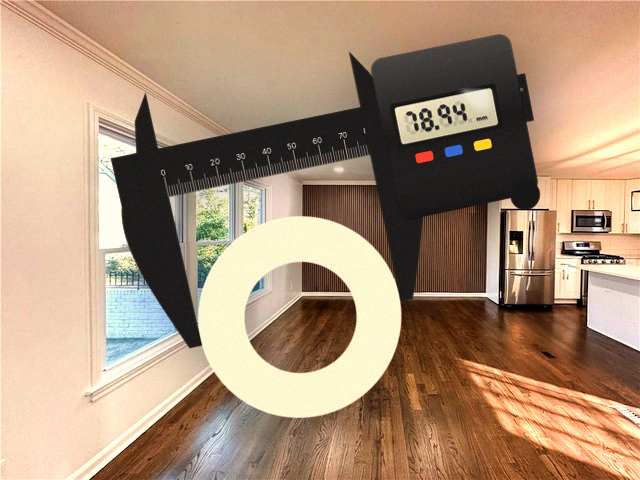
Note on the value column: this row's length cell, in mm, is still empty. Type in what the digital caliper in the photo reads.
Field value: 78.94 mm
